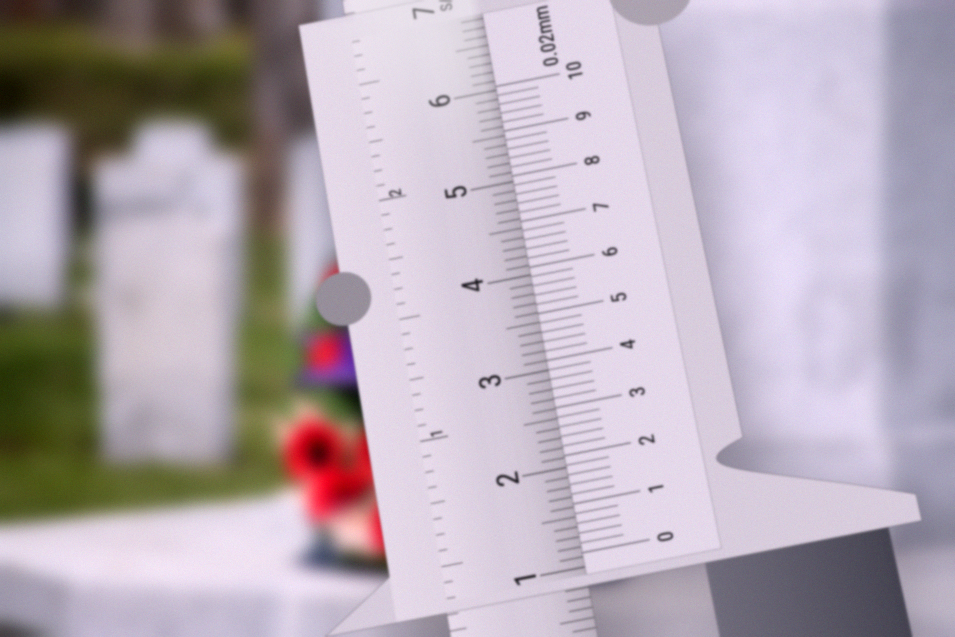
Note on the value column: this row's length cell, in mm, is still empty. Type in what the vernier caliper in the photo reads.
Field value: 11.4 mm
